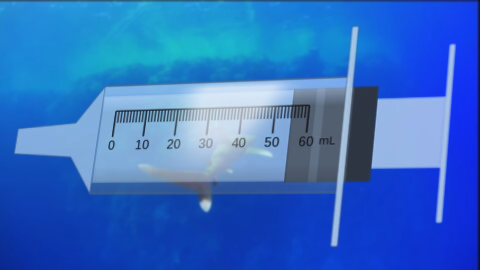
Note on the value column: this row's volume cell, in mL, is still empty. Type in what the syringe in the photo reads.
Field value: 55 mL
